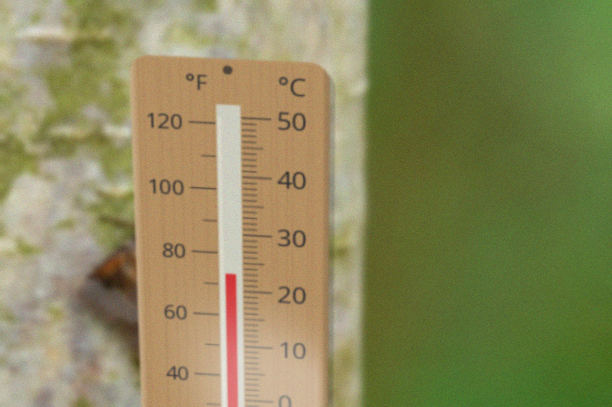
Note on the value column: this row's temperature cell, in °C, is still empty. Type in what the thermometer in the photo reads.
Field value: 23 °C
